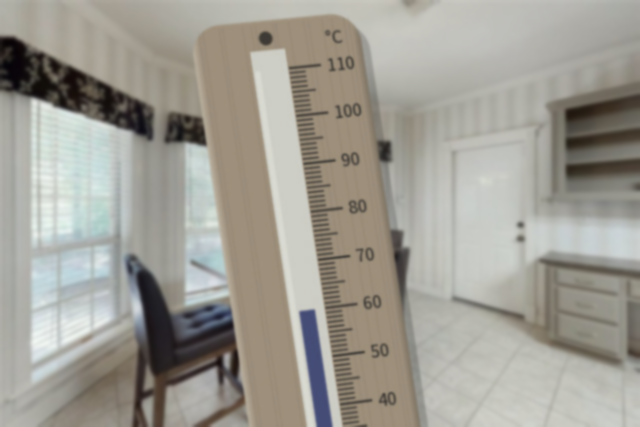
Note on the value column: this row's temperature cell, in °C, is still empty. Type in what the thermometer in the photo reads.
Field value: 60 °C
